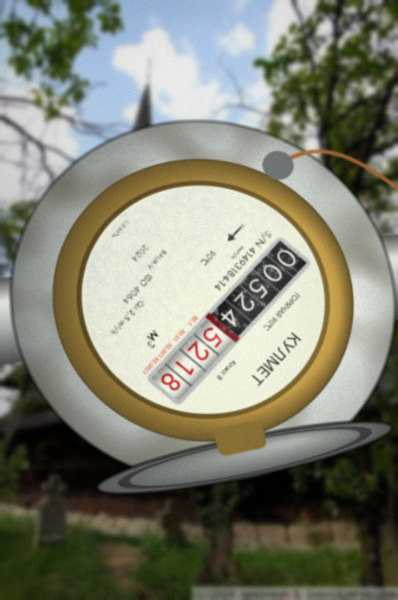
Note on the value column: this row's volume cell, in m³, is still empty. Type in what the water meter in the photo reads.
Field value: 524.5218 m³
